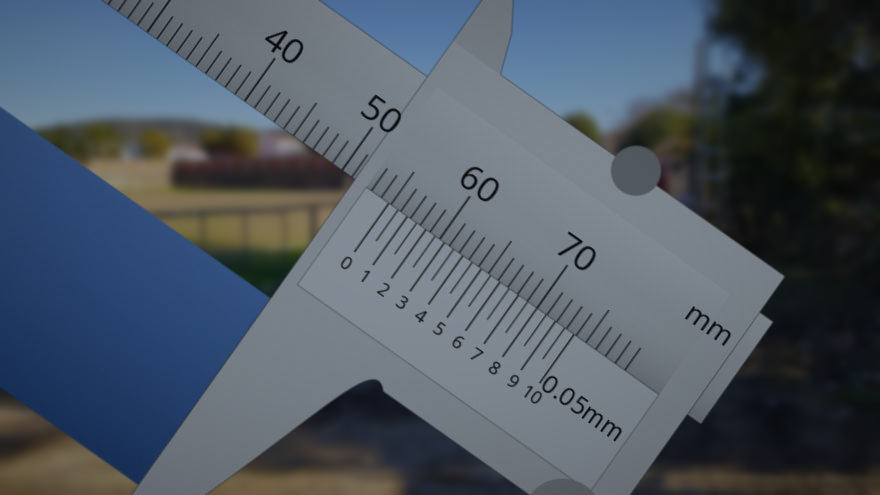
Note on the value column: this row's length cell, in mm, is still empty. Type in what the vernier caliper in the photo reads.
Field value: 54.8 mm
